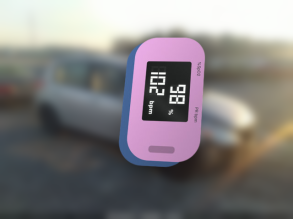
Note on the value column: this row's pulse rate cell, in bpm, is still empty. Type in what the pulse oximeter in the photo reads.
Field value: 102 bpm
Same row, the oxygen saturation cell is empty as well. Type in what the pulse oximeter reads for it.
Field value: 98 %
